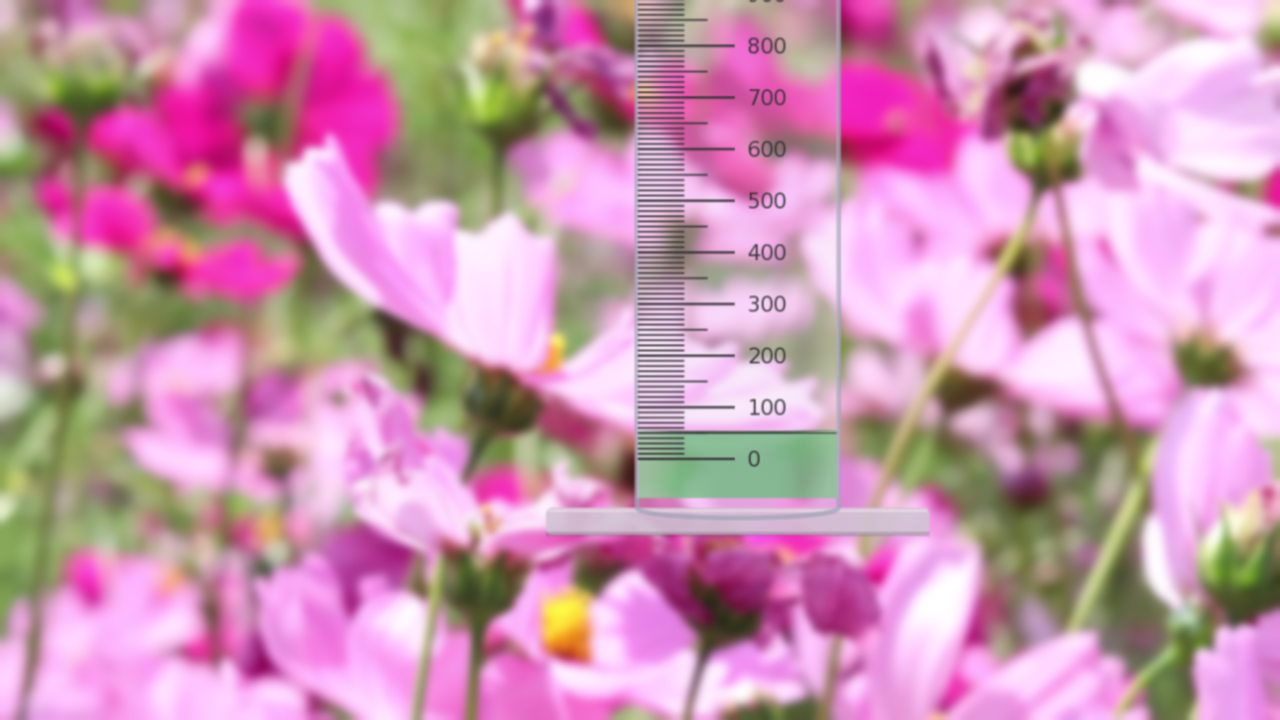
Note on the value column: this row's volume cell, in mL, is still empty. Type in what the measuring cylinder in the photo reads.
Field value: 50 mL
